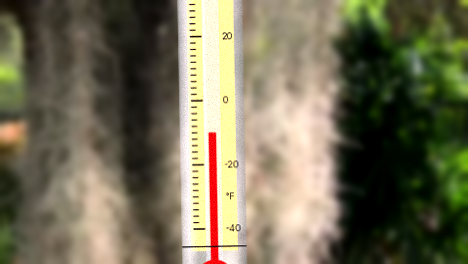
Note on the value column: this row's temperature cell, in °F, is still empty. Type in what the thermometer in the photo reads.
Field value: -10 °F
